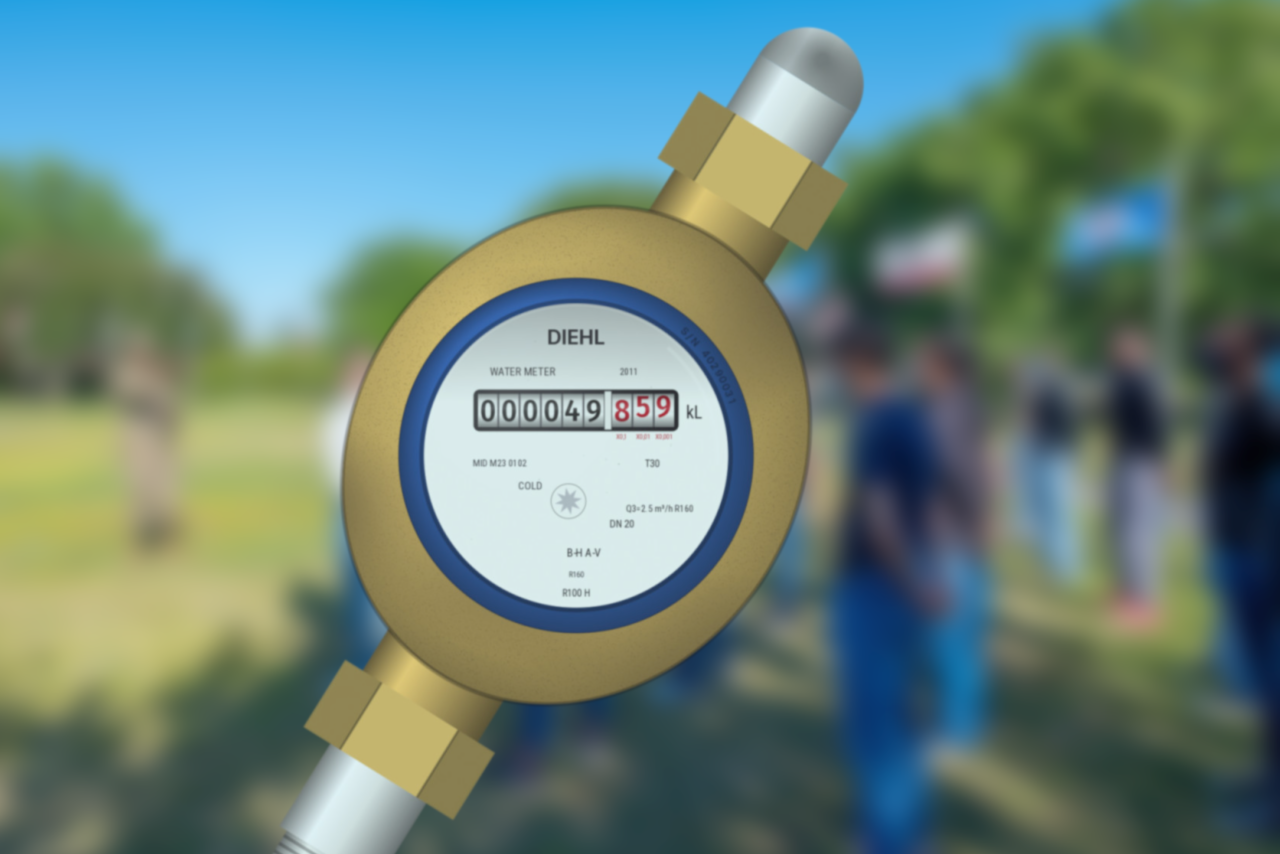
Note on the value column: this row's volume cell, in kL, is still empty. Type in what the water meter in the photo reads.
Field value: 49.859 kL
